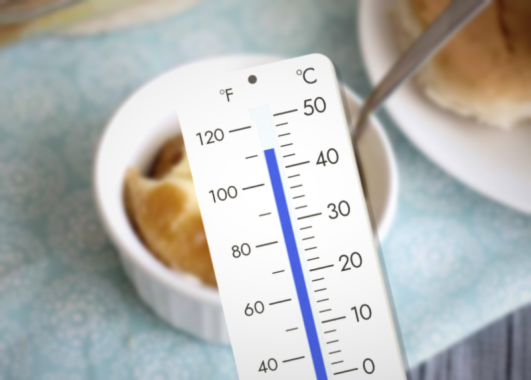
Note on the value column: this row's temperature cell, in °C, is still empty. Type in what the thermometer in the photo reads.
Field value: 44 °C
